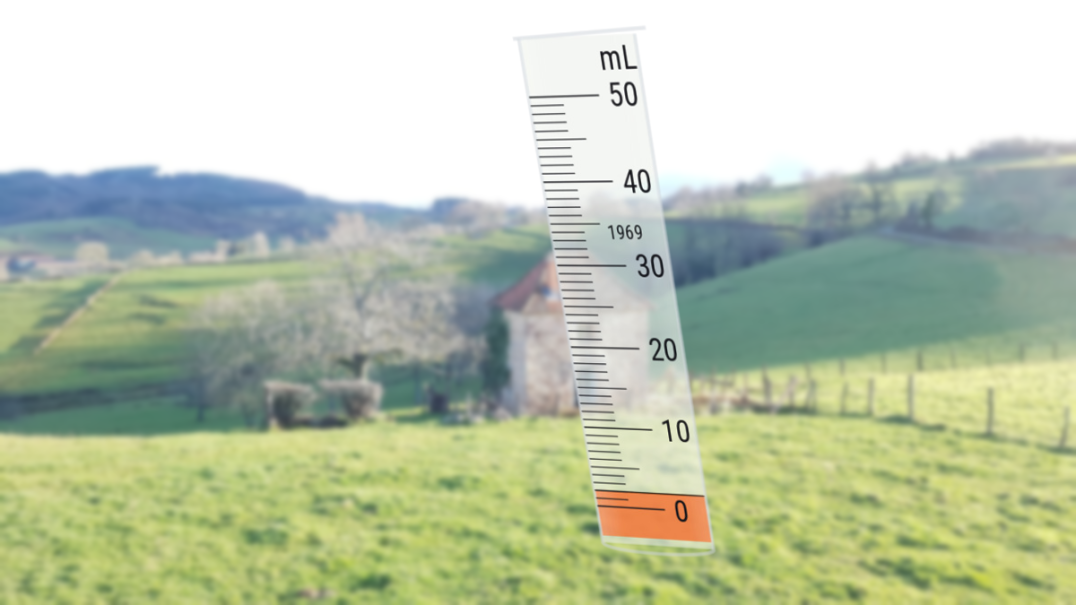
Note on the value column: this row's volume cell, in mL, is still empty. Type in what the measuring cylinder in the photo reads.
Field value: 2 mL
